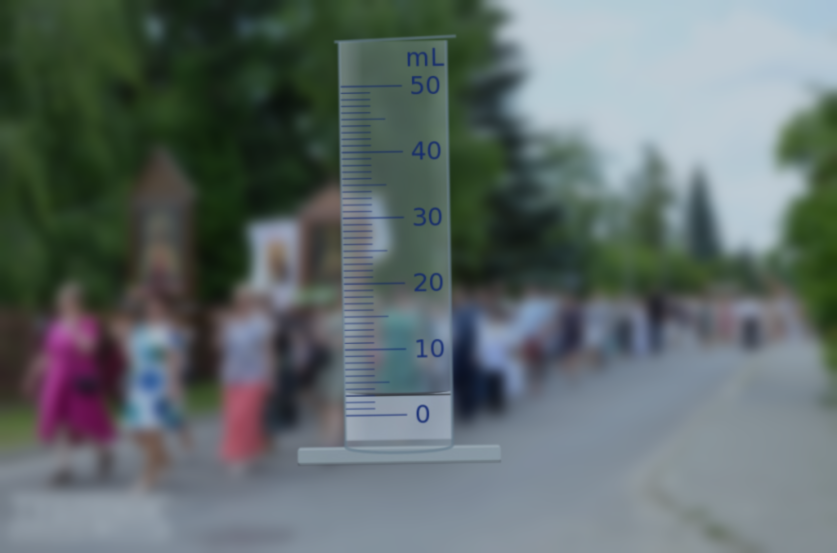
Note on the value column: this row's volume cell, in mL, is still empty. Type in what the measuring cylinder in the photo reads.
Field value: 3 mL
